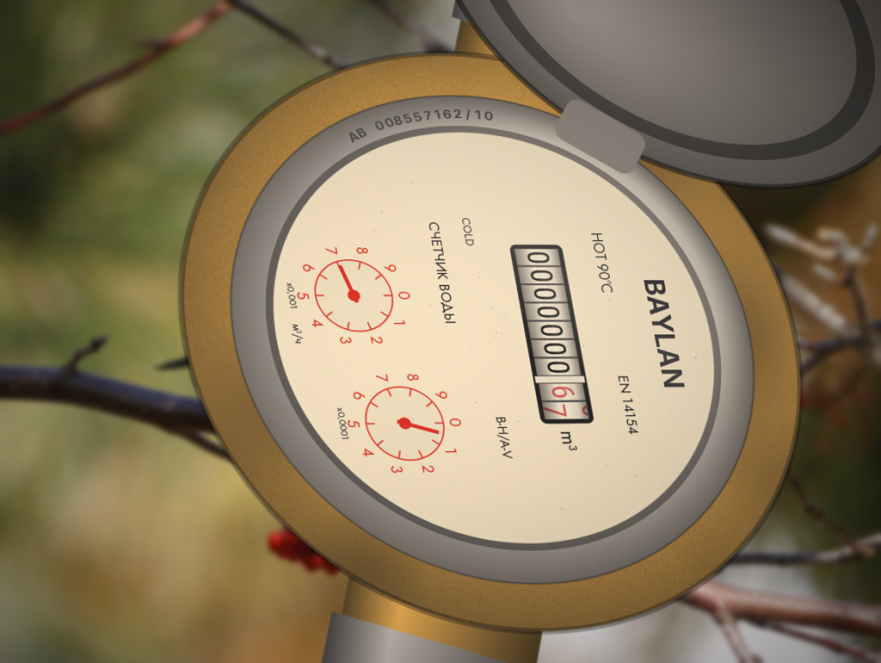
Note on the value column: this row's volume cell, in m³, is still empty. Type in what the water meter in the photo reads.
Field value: 0.6670 m³
